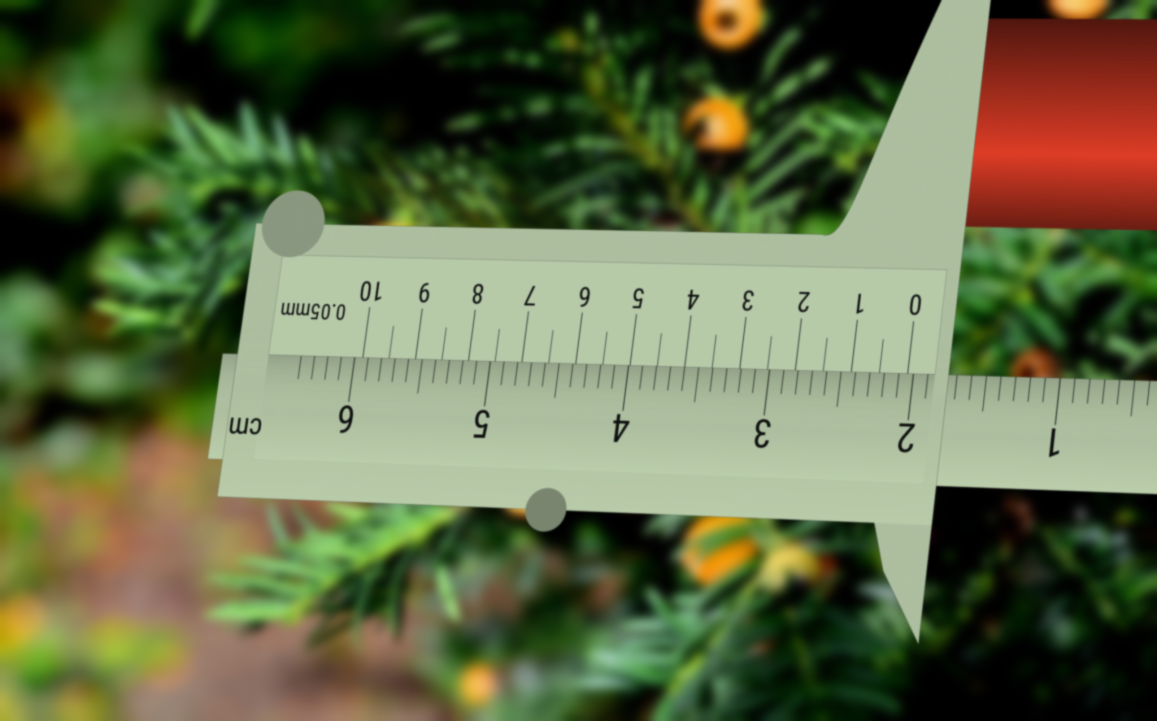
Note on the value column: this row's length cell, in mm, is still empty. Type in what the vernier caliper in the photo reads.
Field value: 20.4 mm
